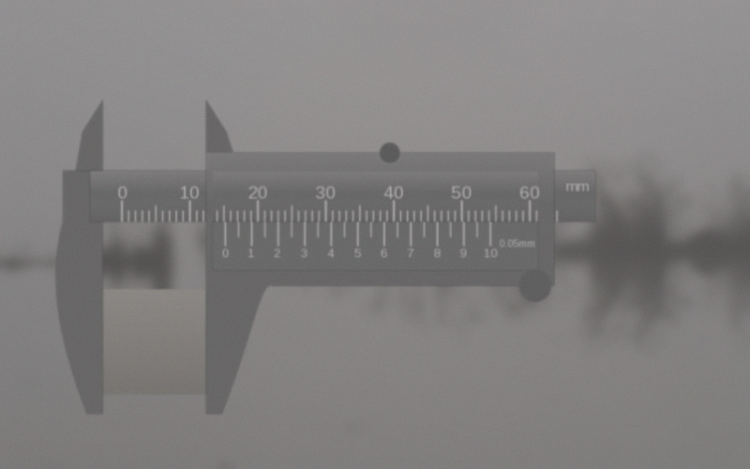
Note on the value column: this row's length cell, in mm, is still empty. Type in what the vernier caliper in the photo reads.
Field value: 15.2 mm
